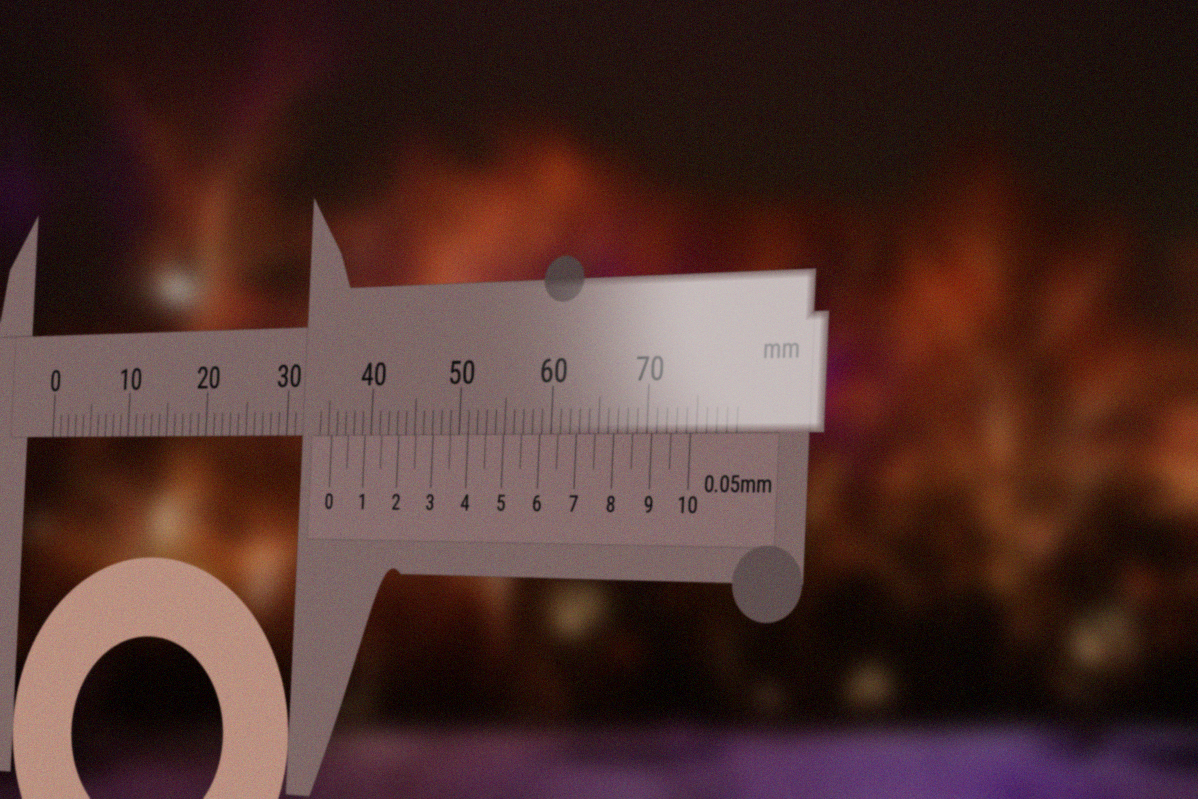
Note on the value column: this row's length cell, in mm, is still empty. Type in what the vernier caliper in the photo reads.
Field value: 35.4 mm
